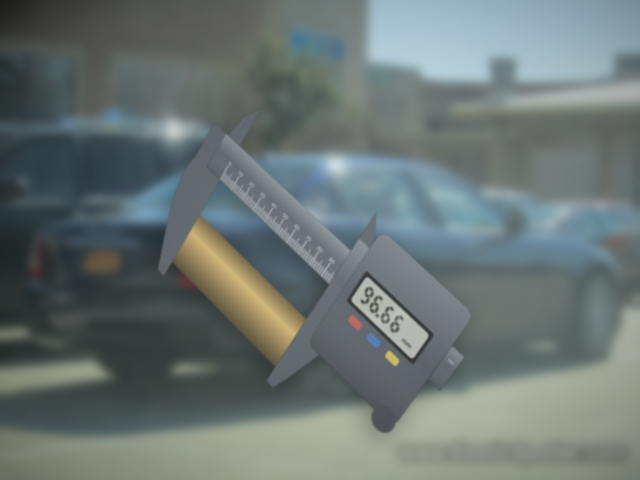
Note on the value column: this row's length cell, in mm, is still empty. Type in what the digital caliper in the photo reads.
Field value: 96.66 mm
